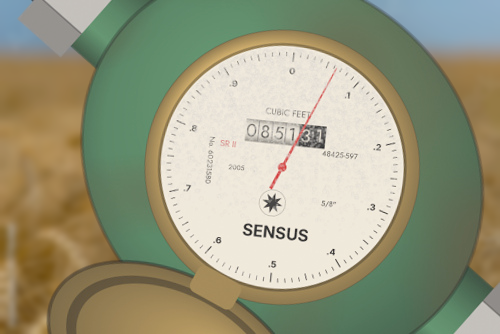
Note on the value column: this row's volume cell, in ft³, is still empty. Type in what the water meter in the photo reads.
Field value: 85131.06 ft³
